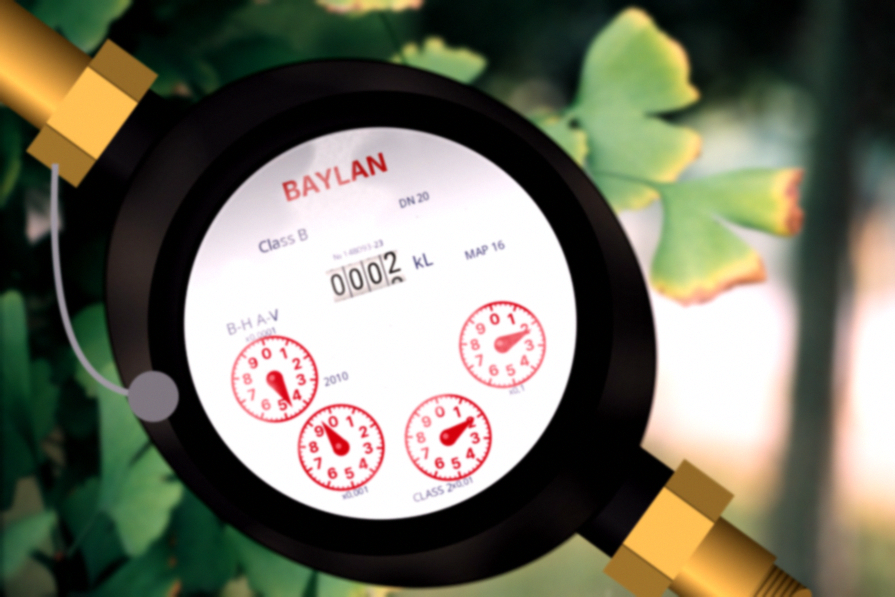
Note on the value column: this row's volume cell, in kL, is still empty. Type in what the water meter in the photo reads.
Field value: 2.2194 kL
